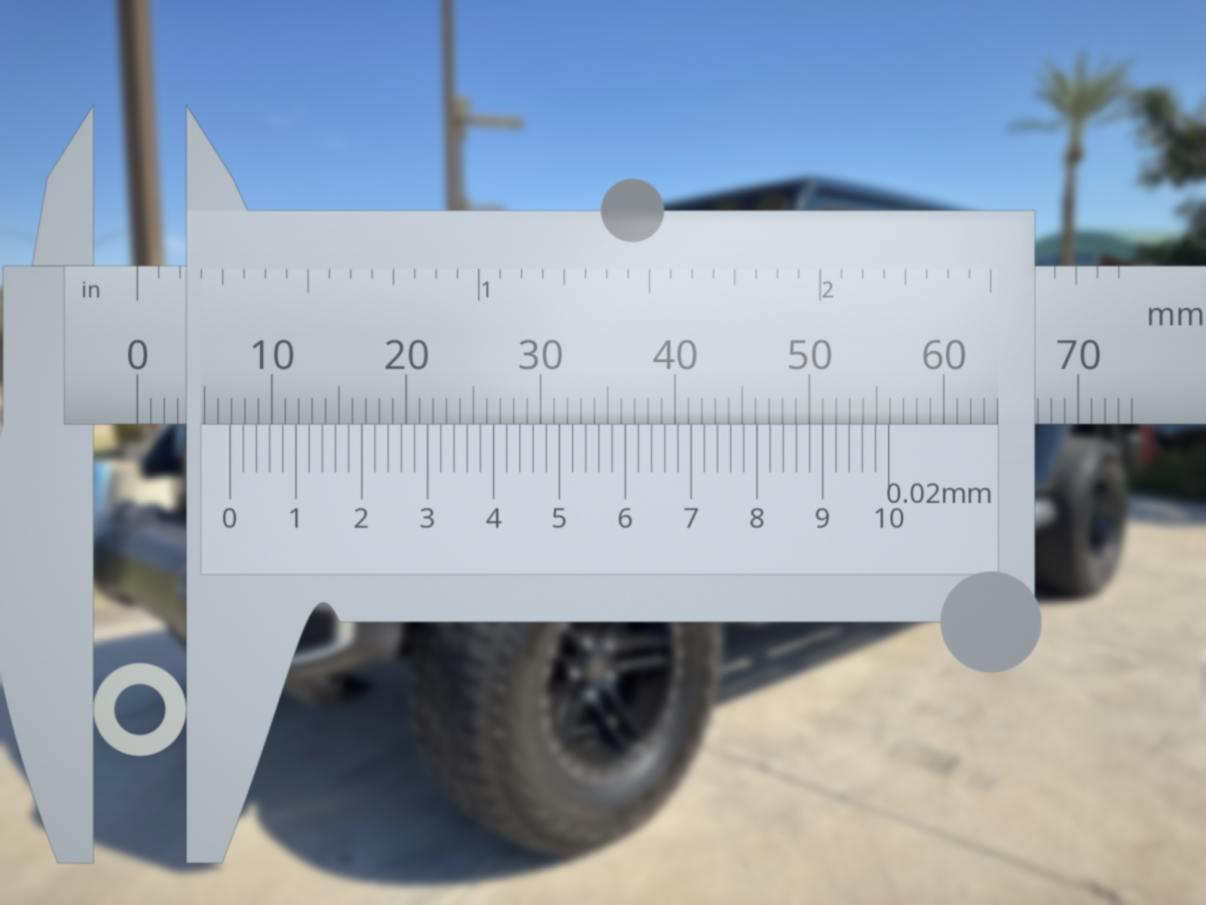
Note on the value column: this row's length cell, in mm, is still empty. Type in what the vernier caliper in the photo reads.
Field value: 6.9 mm
